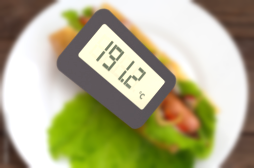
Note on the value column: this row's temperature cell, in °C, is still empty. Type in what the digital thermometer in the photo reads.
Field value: 191.2 °C
